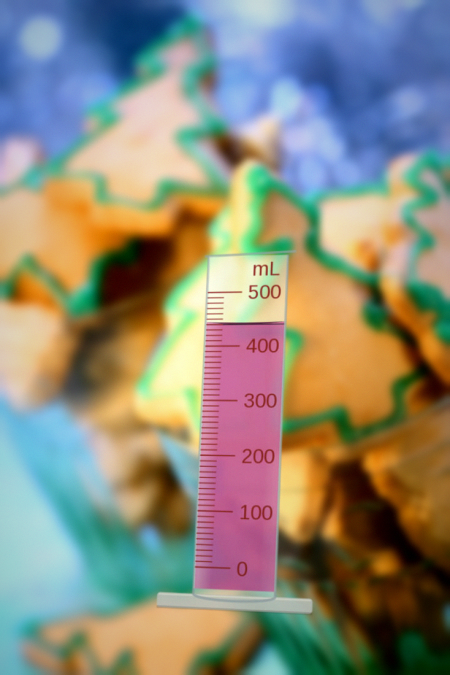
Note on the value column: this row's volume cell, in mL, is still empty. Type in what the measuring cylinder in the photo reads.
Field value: 440 mL
